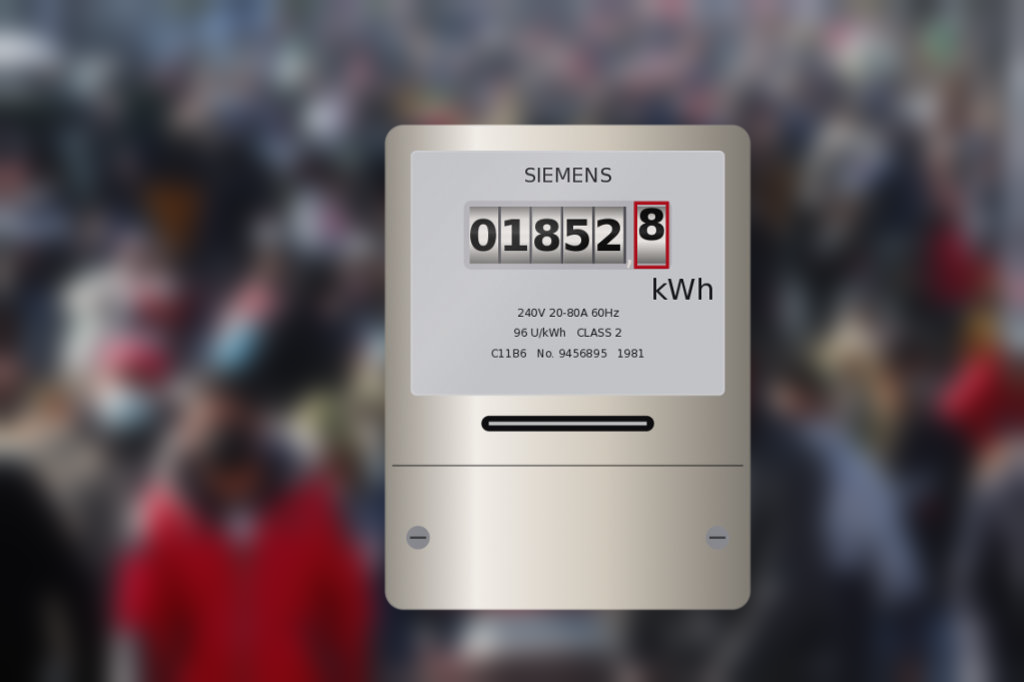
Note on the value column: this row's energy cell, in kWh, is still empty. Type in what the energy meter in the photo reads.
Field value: 1852.8 kWh
